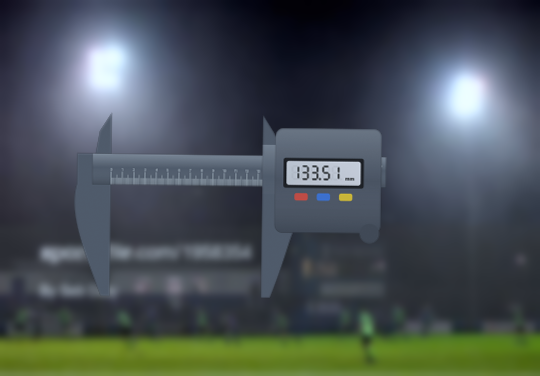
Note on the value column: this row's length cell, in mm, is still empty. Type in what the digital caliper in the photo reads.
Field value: 133.51 mm
